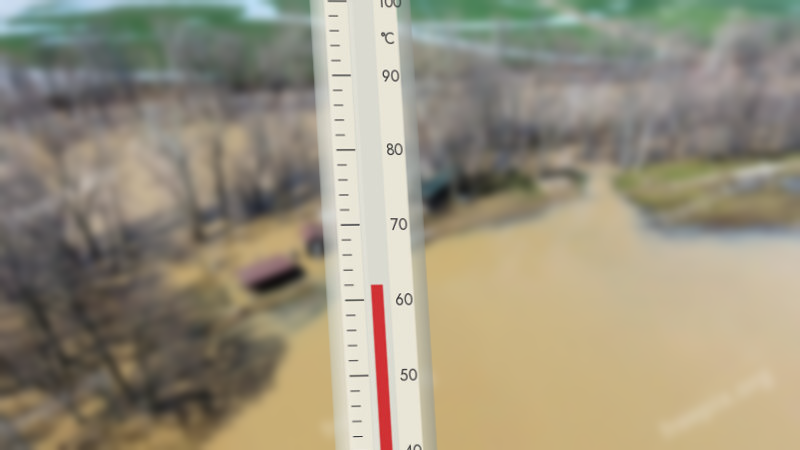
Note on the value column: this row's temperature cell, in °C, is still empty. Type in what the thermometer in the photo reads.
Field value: 62 °C
